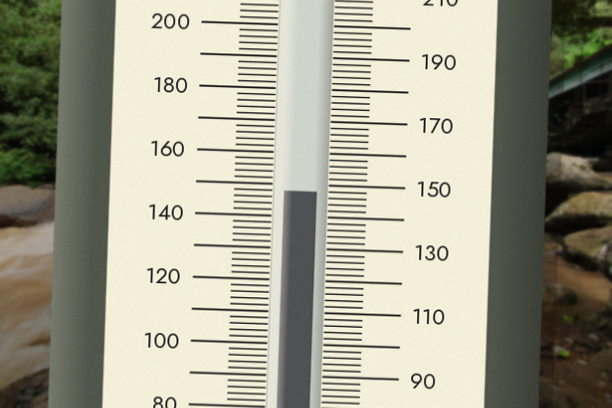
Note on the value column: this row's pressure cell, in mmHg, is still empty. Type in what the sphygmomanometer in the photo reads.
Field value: 148 mmHg
